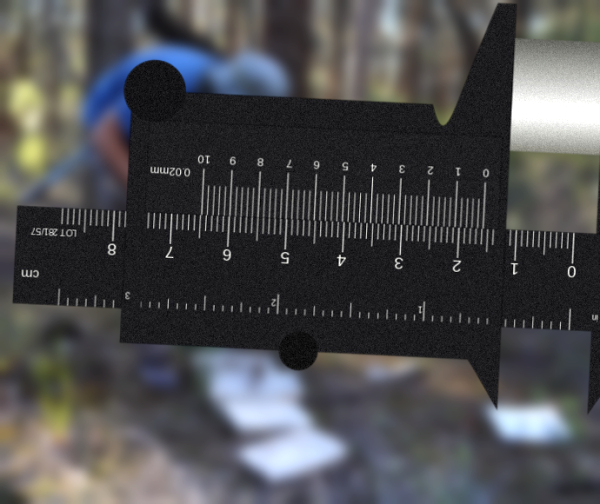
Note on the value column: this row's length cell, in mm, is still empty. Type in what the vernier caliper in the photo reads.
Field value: 15.8 mm
